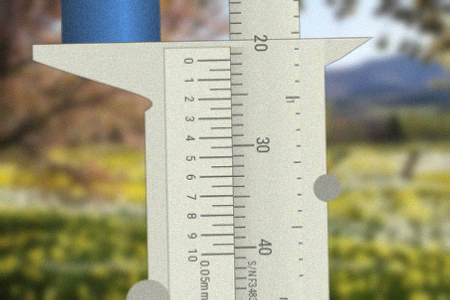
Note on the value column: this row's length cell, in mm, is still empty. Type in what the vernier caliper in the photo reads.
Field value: 21.6 mm
